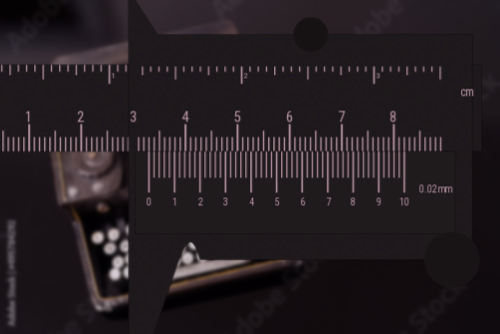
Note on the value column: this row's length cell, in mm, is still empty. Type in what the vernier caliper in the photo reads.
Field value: 33.0 mm
